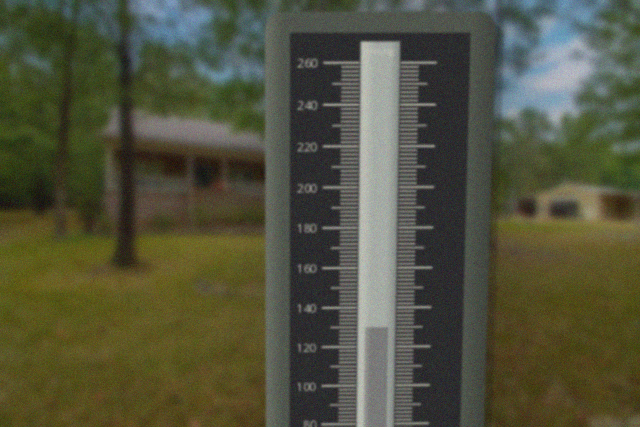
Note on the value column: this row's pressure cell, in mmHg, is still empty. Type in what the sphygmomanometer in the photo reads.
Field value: 130 mmHg
